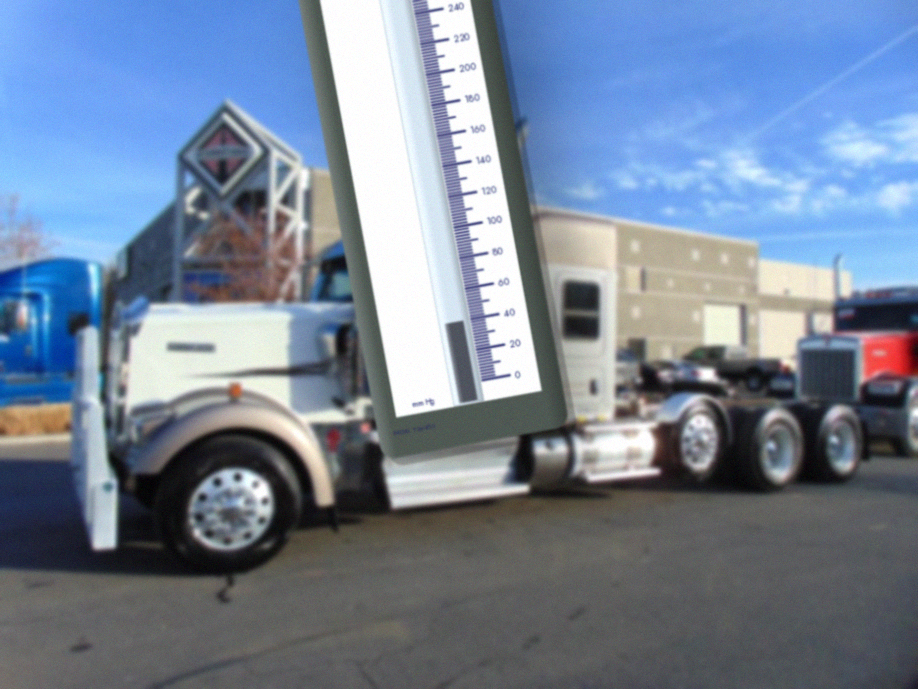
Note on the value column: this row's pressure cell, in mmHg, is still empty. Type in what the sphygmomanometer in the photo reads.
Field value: 40 mmHg
